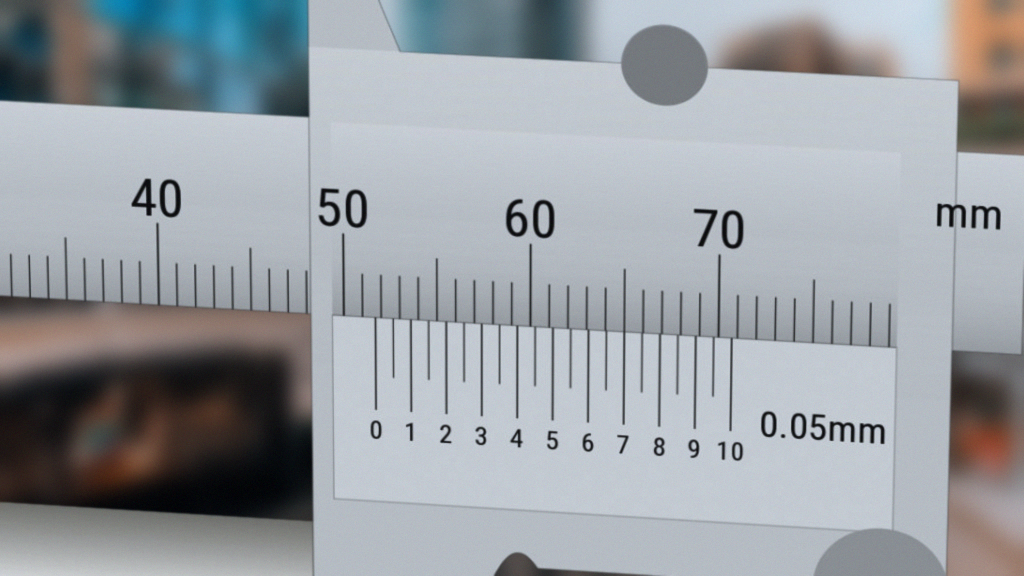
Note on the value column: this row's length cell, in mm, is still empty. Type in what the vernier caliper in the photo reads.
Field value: 51.7 mm
